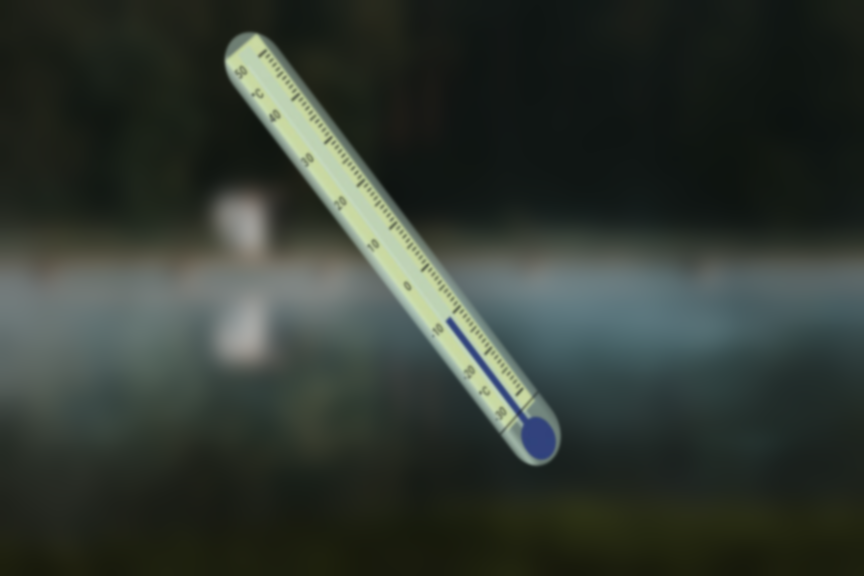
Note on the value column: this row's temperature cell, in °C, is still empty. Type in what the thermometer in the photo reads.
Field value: -10 °C
